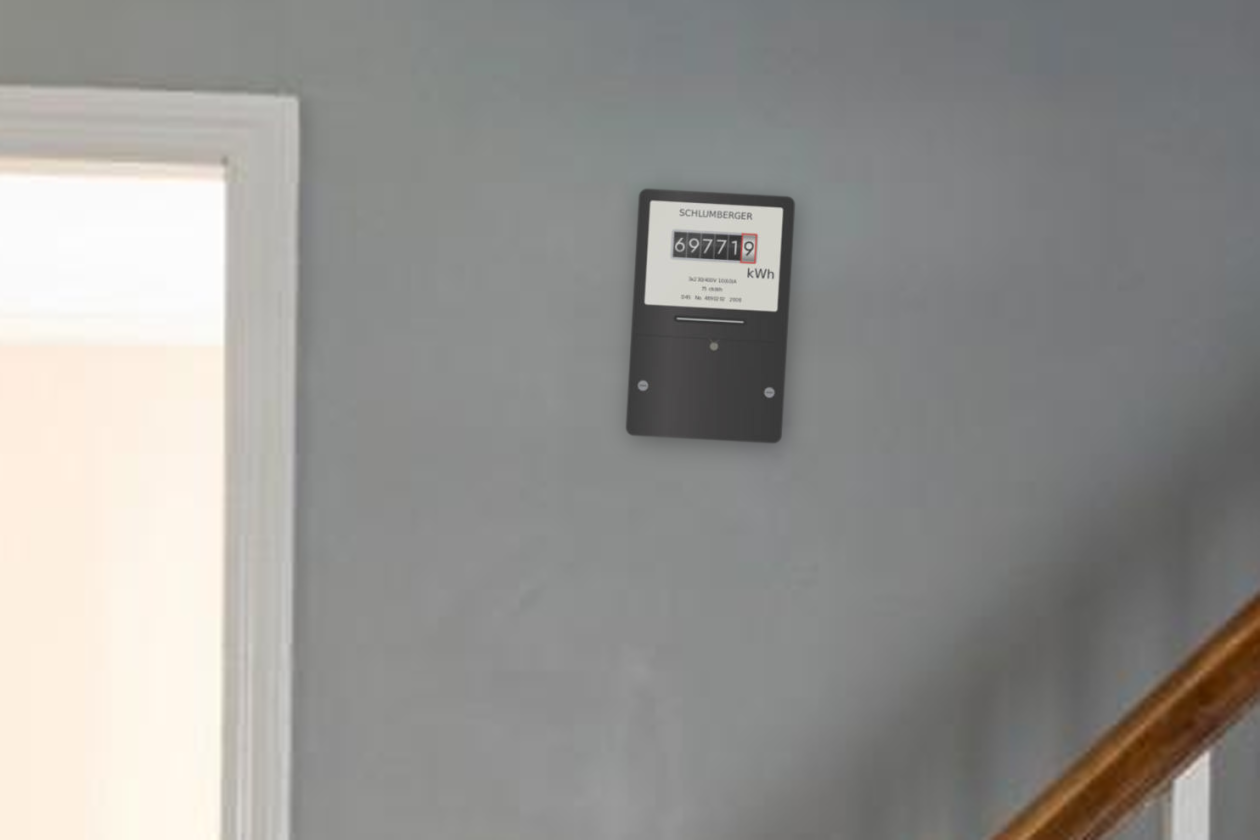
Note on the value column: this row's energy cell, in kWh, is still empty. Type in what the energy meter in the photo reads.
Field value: 69771.9 kWh
